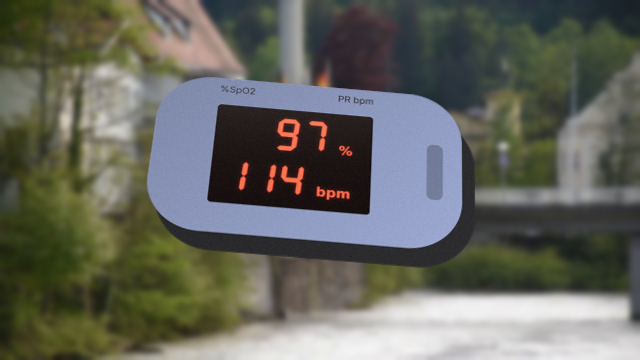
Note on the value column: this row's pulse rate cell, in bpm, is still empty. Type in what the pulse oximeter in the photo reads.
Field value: 114 bpm
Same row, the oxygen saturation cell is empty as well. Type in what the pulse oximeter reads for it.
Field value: 97 %
